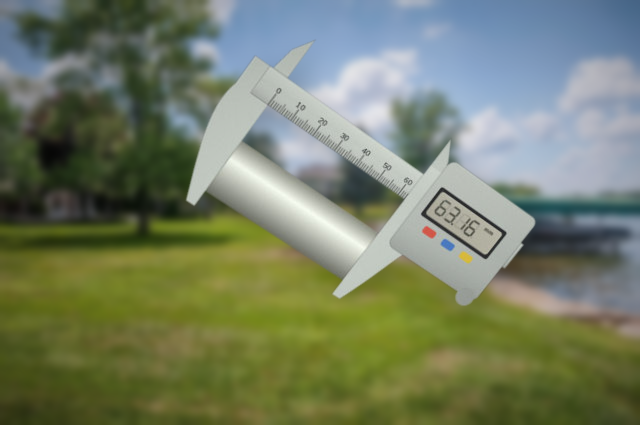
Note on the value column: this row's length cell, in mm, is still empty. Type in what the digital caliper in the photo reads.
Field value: 63.16 mm
